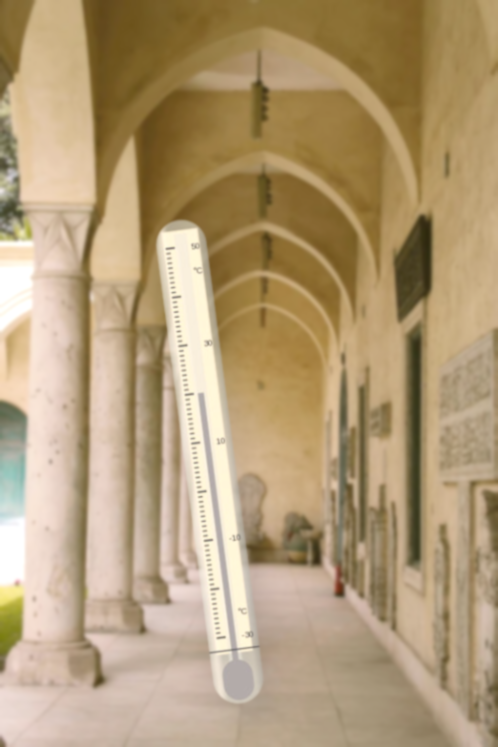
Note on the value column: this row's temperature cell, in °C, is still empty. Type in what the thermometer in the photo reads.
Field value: 20 °C
